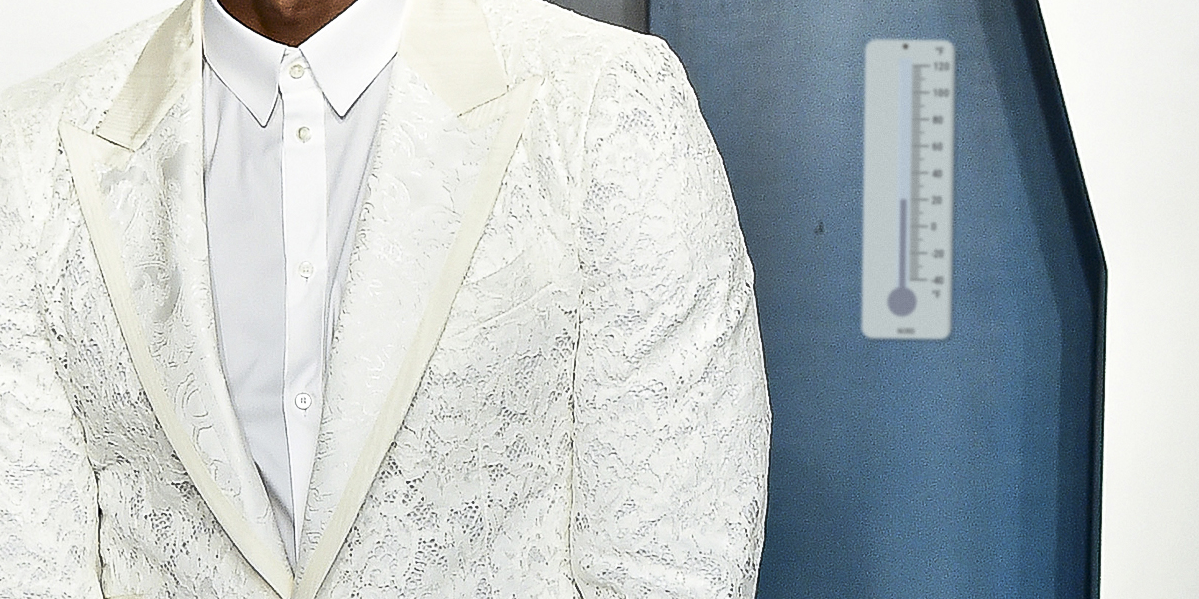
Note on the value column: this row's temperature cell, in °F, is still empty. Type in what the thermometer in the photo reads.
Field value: 20 °F
